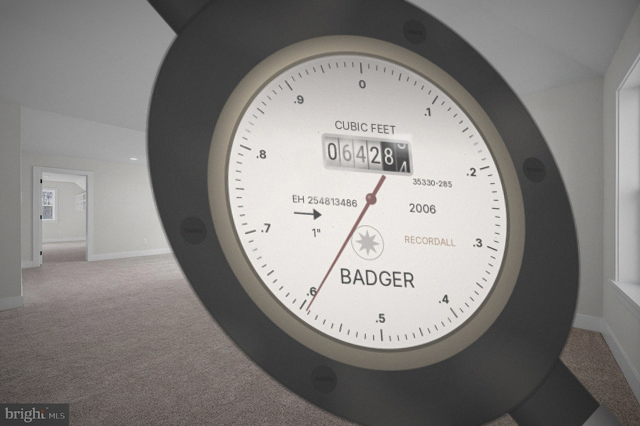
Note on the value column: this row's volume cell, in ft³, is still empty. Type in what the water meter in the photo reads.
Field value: 64283.59 ft³
